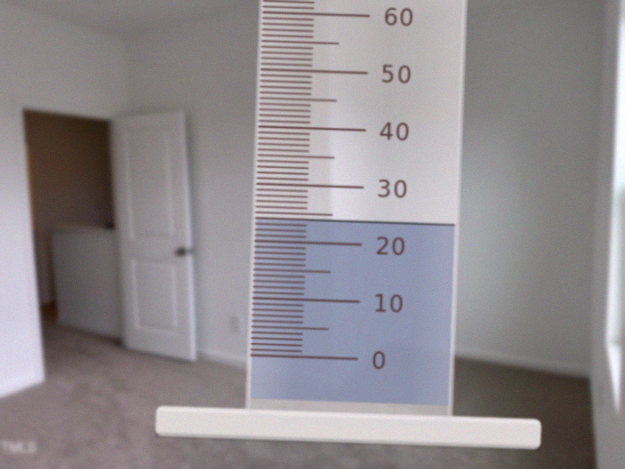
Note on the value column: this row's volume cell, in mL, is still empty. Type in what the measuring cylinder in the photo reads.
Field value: 24 mL
